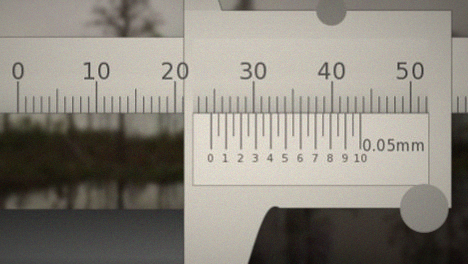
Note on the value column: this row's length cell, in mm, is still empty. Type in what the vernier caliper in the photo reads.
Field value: 24.6 mm
